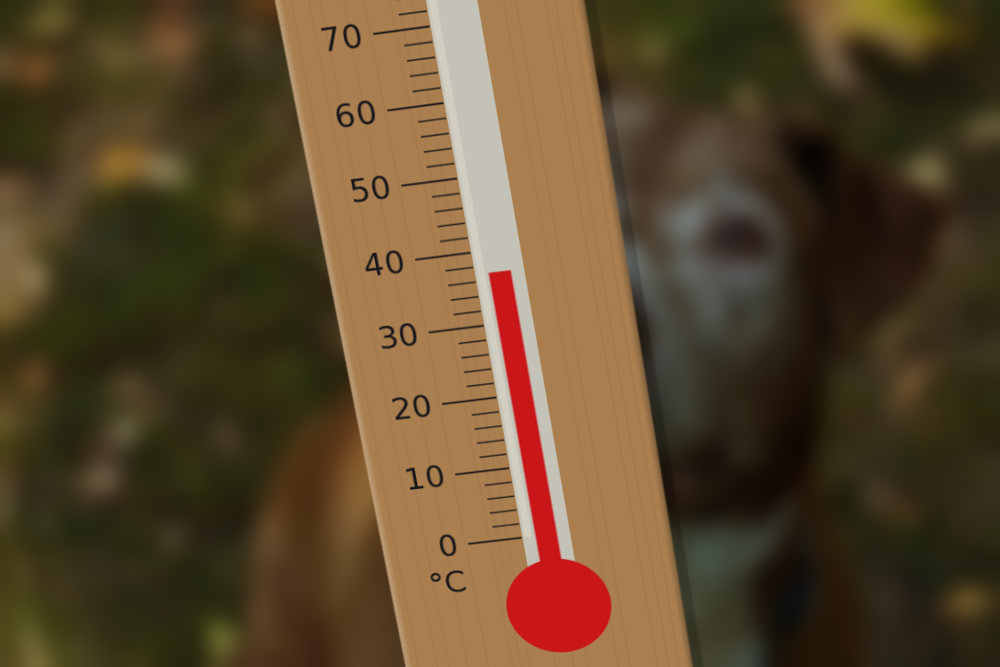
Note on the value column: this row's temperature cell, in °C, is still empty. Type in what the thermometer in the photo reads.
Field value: 37 °C
